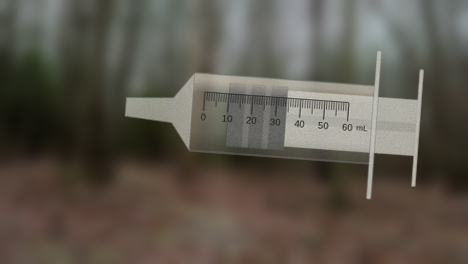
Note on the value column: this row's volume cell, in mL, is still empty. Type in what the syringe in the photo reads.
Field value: 10 mL
